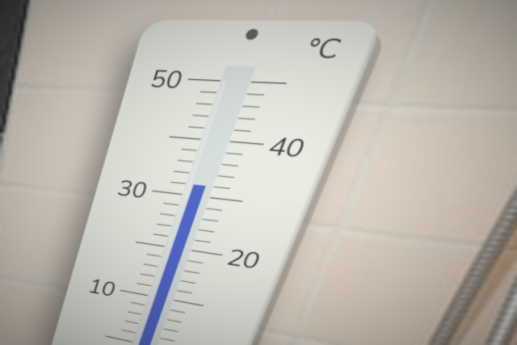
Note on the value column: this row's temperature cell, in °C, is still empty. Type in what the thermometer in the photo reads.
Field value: 32 °C
